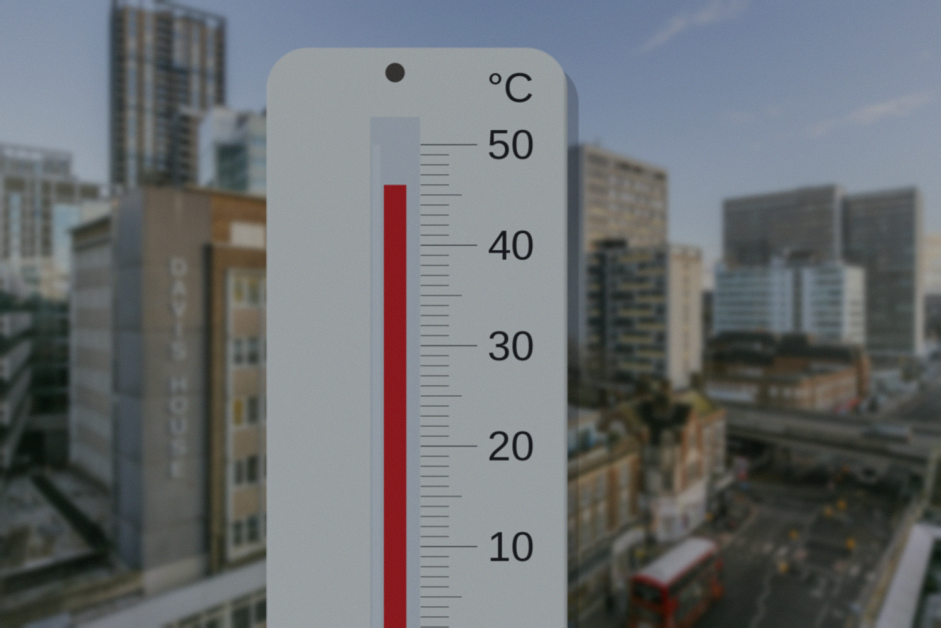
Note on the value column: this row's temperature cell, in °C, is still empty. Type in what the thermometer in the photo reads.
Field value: 46 °C
